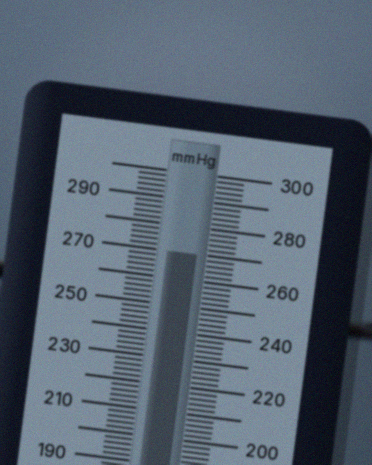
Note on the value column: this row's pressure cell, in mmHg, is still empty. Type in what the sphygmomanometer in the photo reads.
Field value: 270 mmHg
